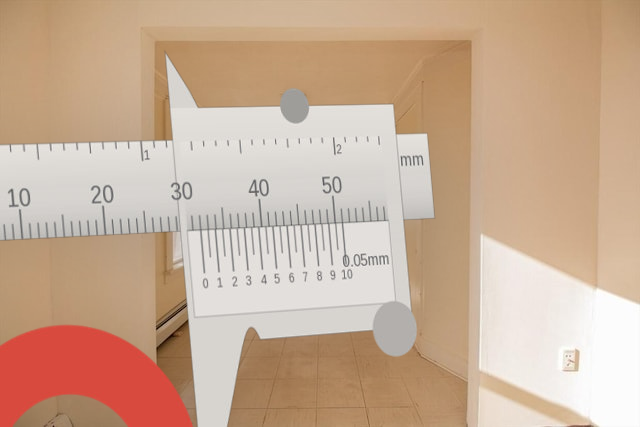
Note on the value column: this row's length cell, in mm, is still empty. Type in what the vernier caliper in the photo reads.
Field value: 32.0 mm
